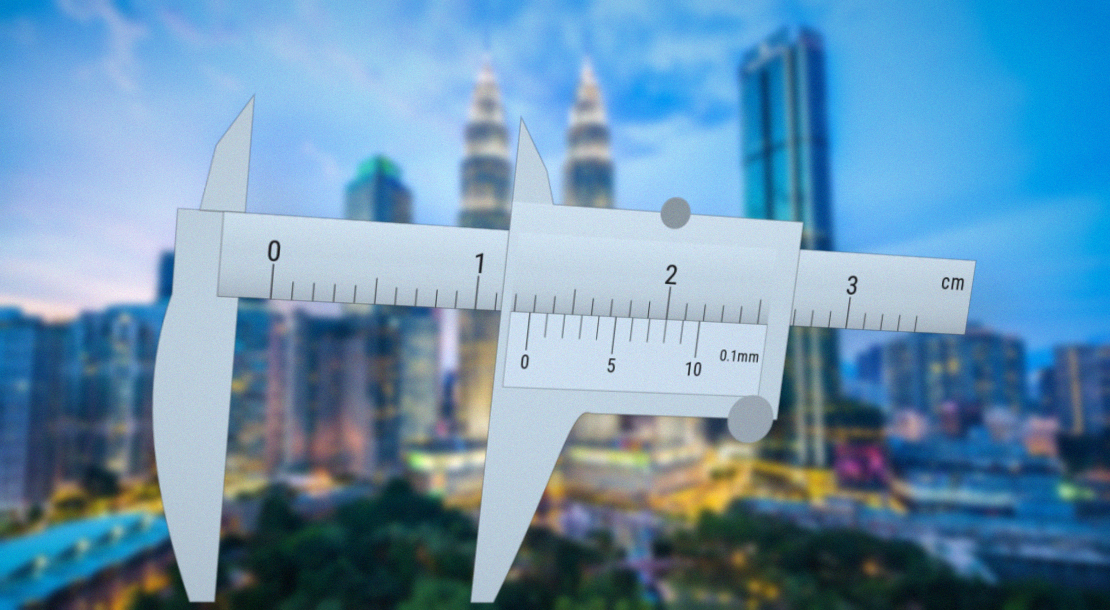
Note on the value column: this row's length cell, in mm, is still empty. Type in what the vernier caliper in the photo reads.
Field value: 12.8 mm
